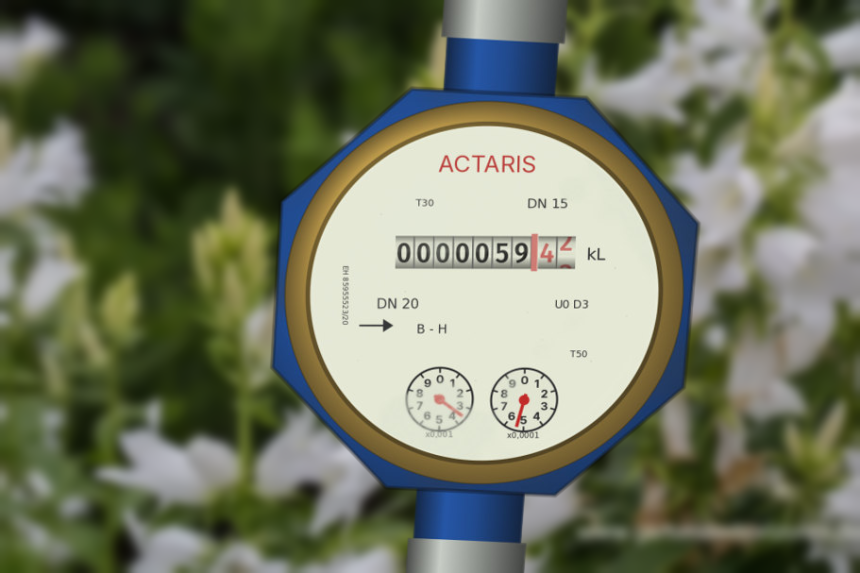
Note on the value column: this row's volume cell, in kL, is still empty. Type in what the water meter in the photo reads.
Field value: 59.4235 kL
